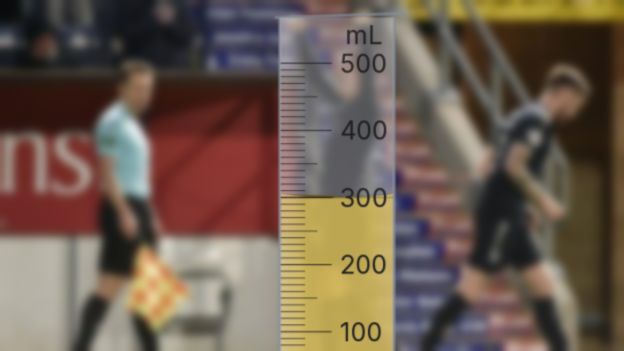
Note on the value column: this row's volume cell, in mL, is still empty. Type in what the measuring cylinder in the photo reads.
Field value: 300 mL
